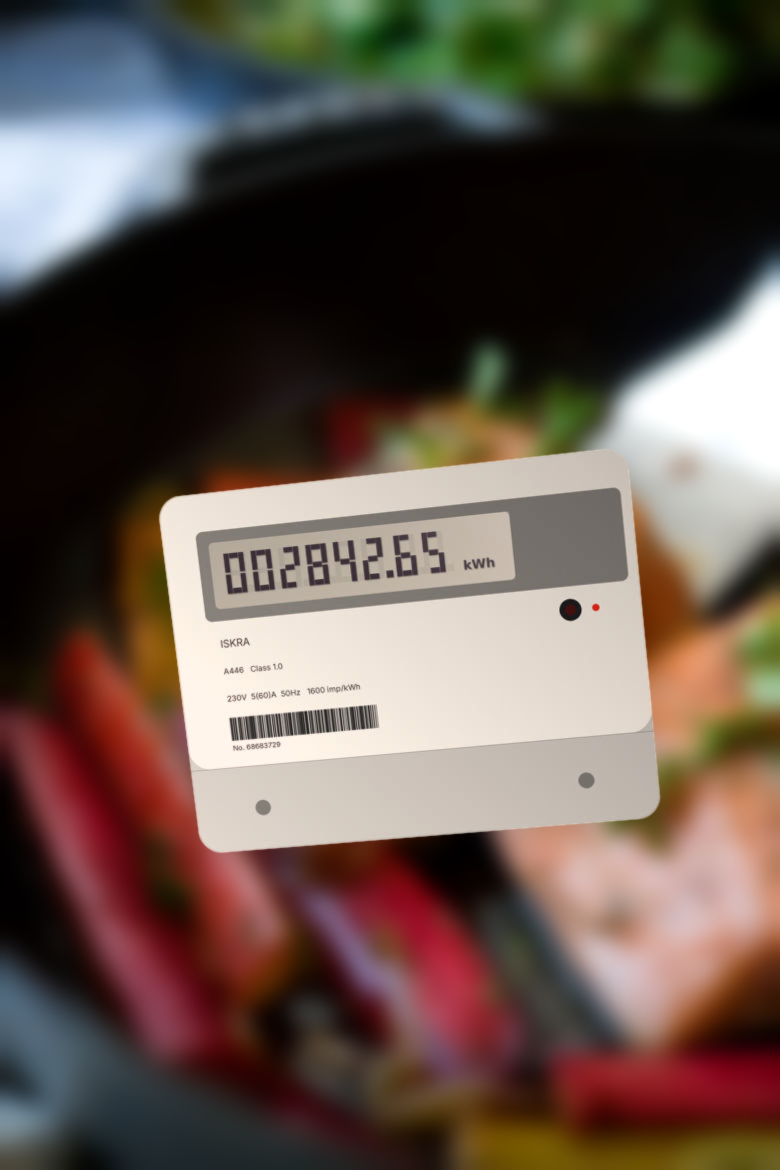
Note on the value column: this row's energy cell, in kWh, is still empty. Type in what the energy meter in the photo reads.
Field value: 2842.65 kWh
